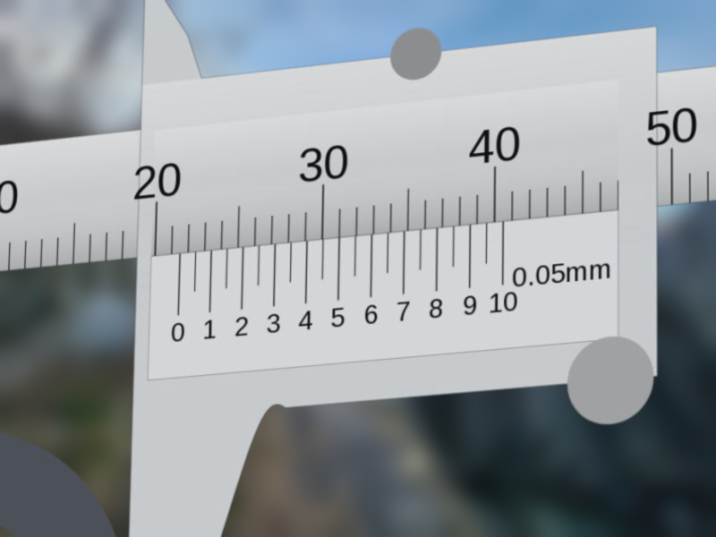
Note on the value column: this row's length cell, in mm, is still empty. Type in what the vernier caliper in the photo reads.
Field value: 21.5 mm
